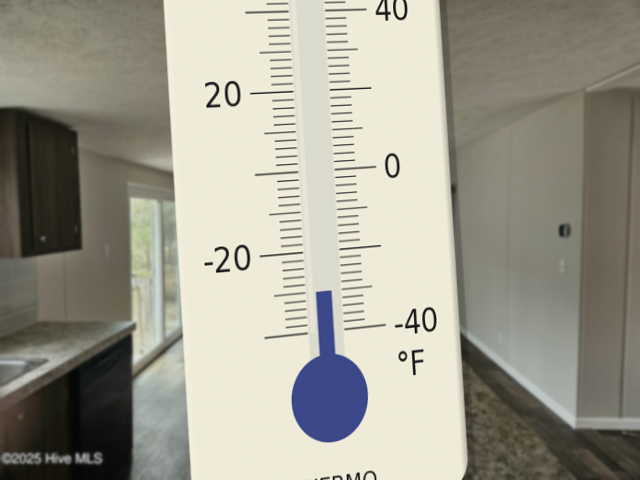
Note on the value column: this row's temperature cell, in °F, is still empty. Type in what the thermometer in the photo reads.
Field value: -30 °F
